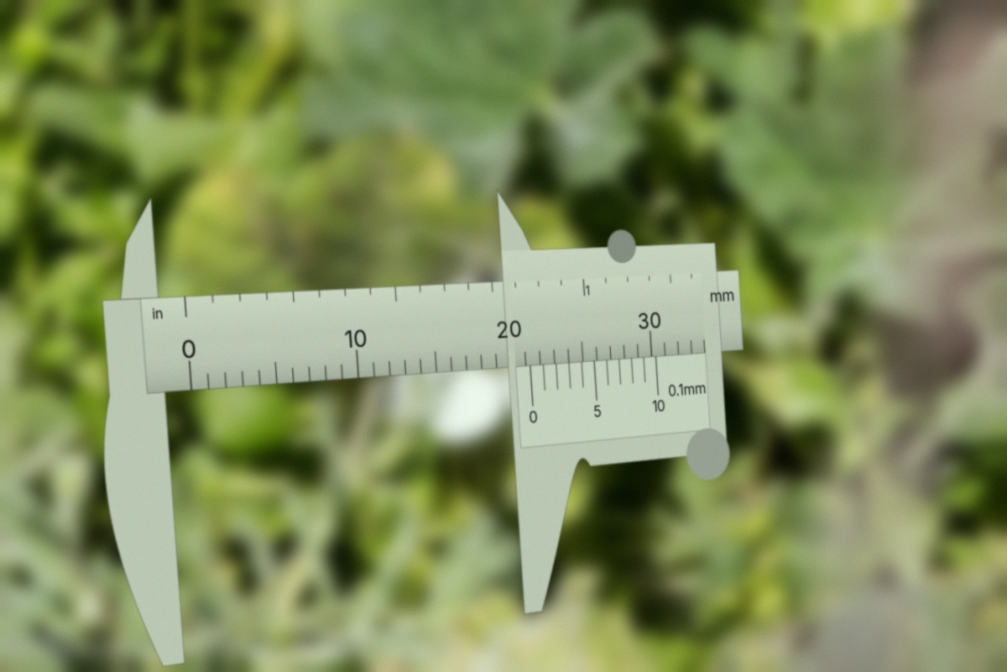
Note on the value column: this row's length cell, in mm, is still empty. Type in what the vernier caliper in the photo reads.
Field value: 21.3 mm
